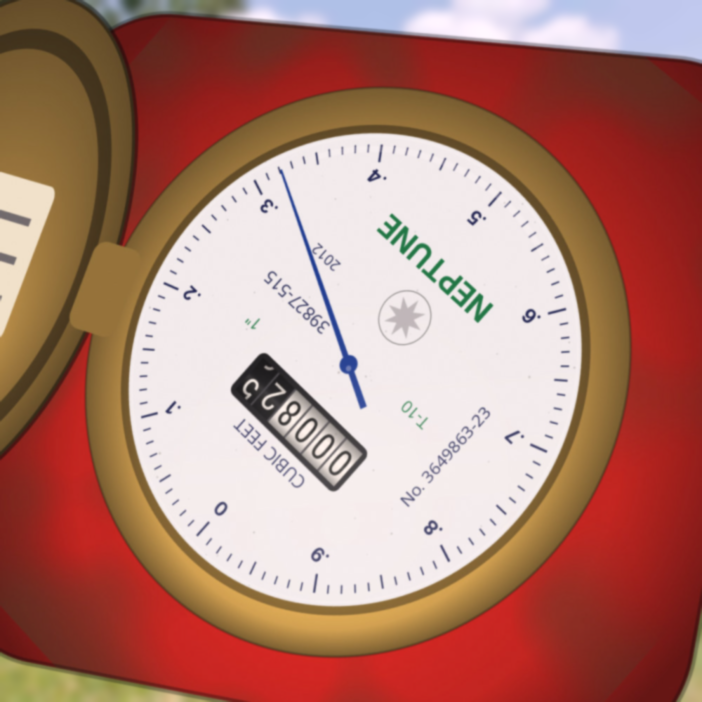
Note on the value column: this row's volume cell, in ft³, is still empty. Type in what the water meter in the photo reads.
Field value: 825.32 ft³
